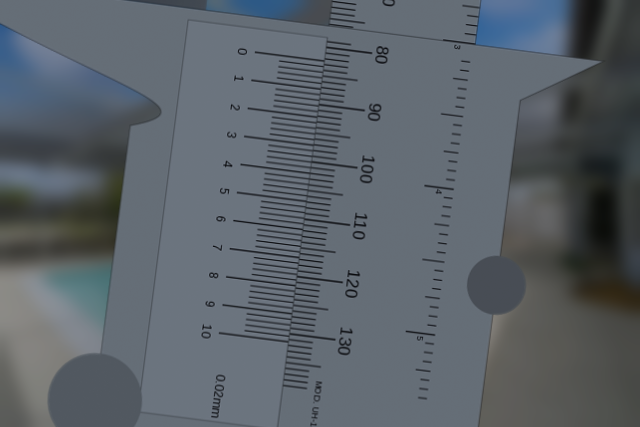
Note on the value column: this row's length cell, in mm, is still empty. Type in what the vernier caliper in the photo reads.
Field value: 82.4 mm
